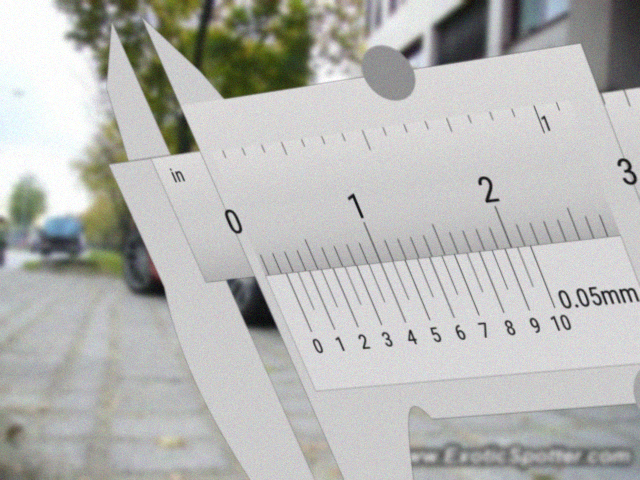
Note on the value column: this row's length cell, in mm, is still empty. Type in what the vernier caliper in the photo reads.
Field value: 2.4 mm
